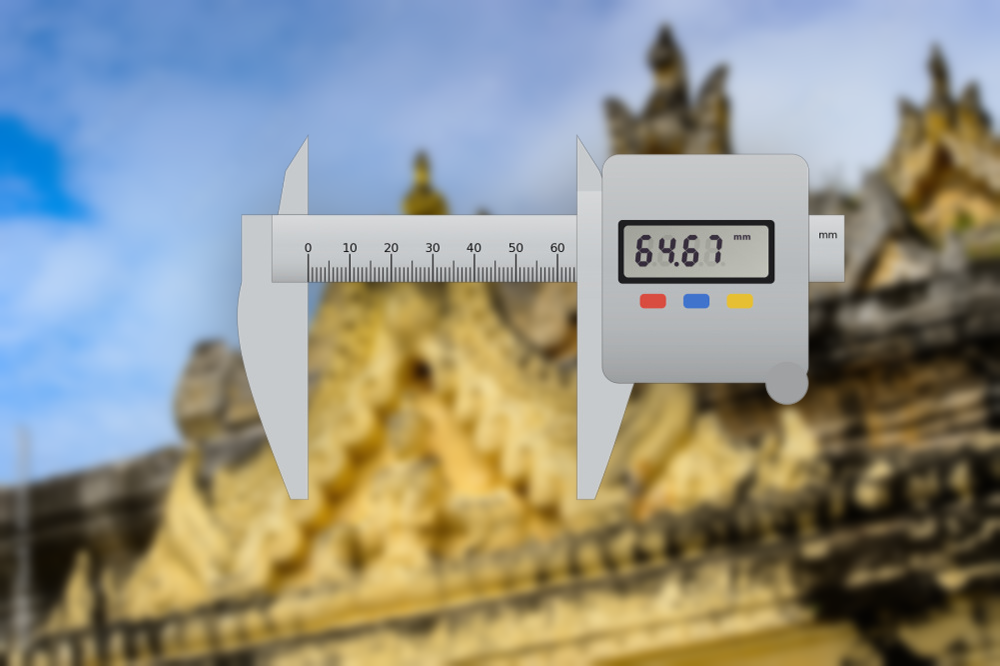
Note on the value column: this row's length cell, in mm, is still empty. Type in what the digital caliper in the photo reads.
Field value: 64.67 mm
